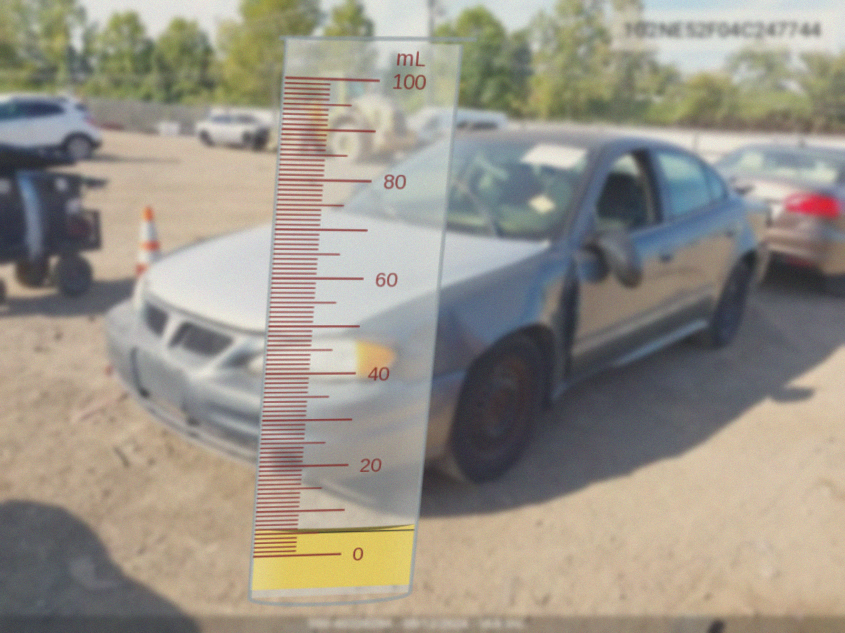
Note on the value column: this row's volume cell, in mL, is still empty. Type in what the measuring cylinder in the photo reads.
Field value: 5 mL
